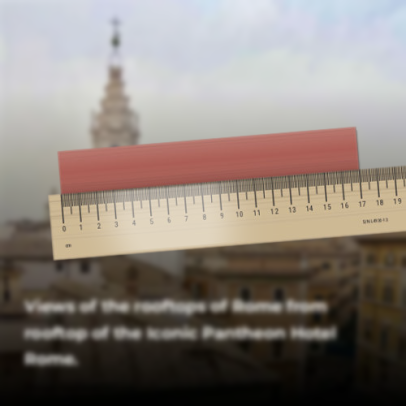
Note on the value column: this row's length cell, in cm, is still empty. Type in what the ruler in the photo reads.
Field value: 17 cm
